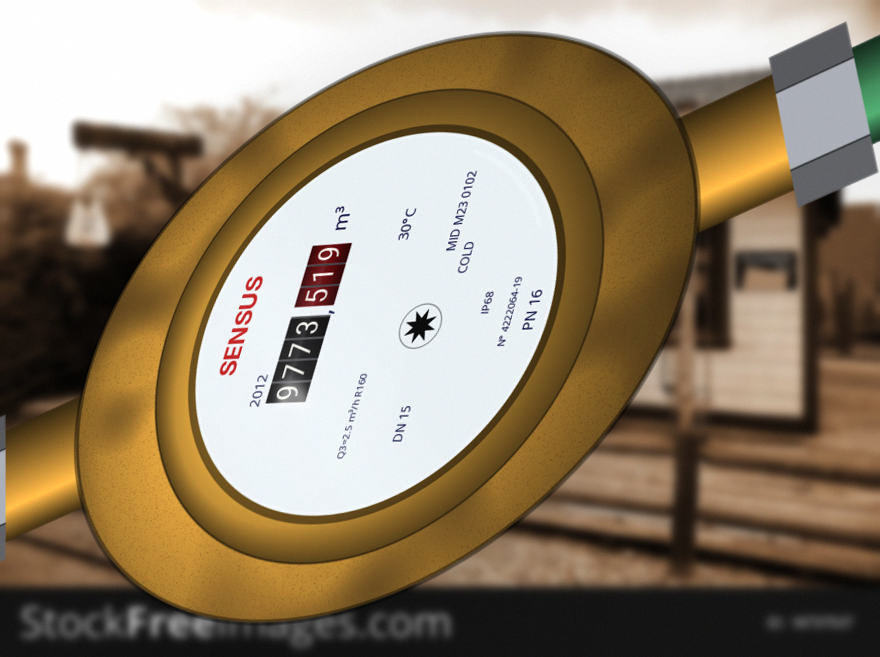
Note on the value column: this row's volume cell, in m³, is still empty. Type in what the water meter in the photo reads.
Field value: 9773.519 m³
